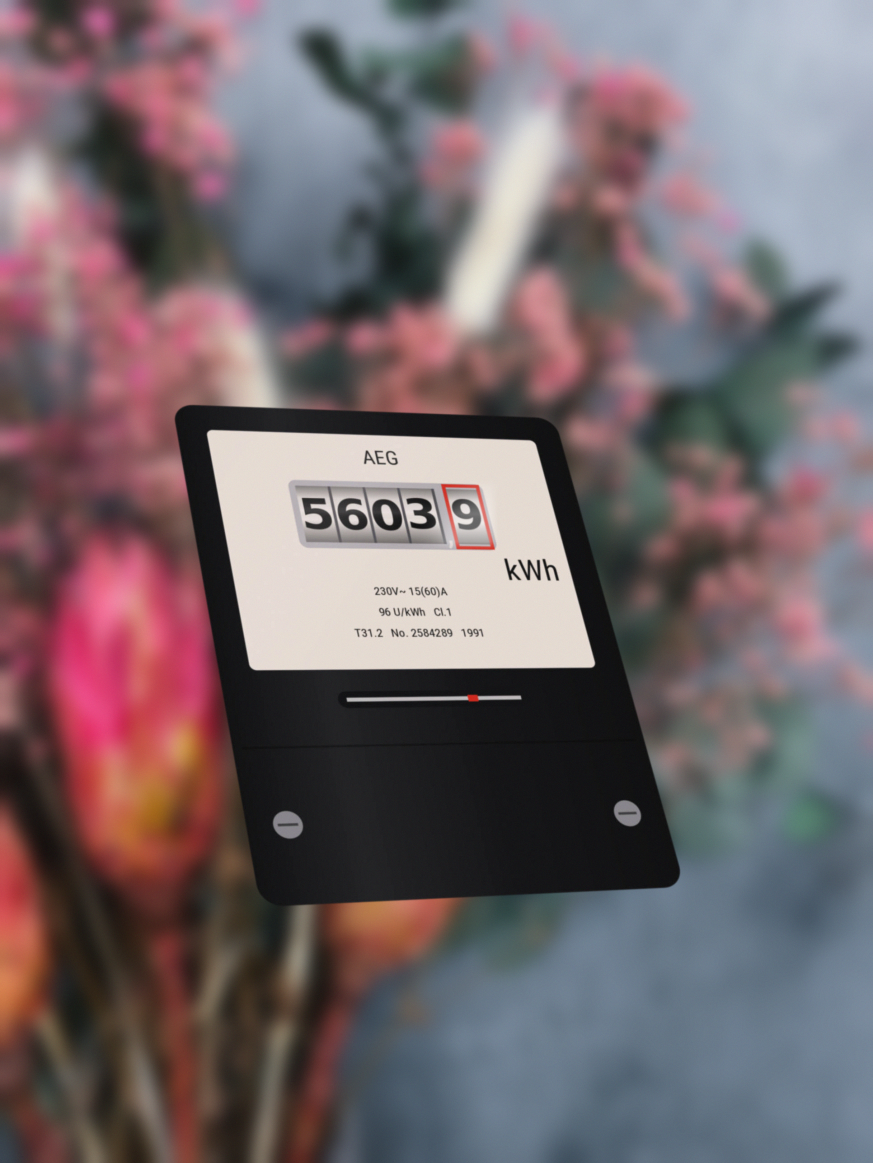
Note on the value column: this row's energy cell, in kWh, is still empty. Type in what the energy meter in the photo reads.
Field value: 5603.9 kWh
